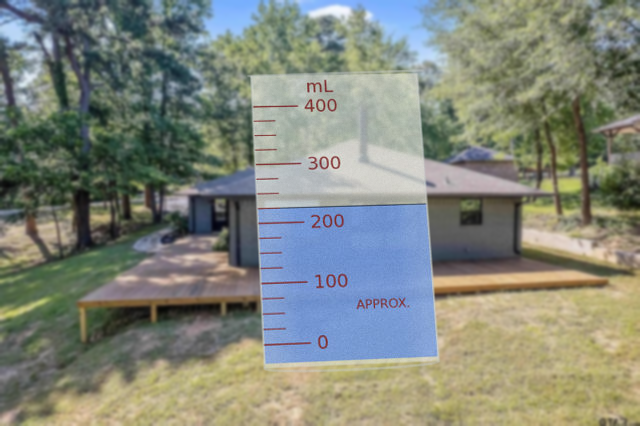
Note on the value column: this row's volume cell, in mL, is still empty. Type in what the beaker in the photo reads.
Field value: 225 mL
